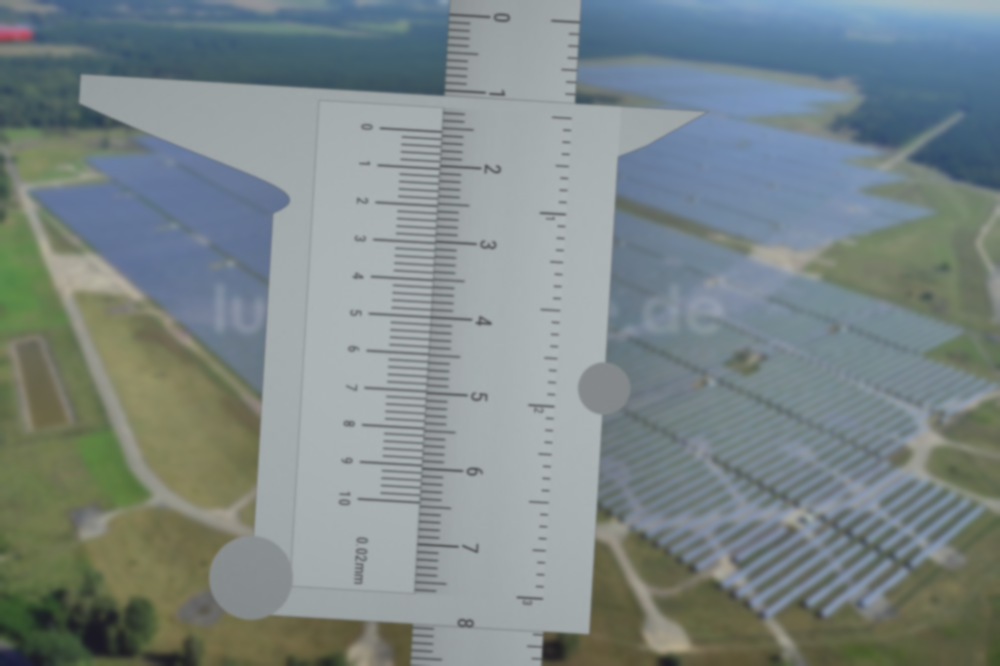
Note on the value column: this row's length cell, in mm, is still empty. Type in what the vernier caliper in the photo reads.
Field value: 15.5 mm
